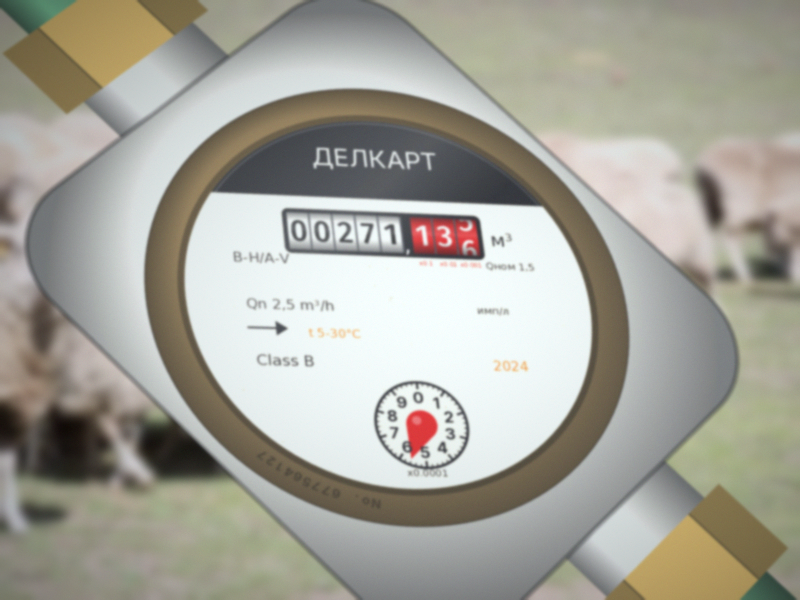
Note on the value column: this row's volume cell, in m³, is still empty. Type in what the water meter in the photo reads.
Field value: 271.1355 m³
